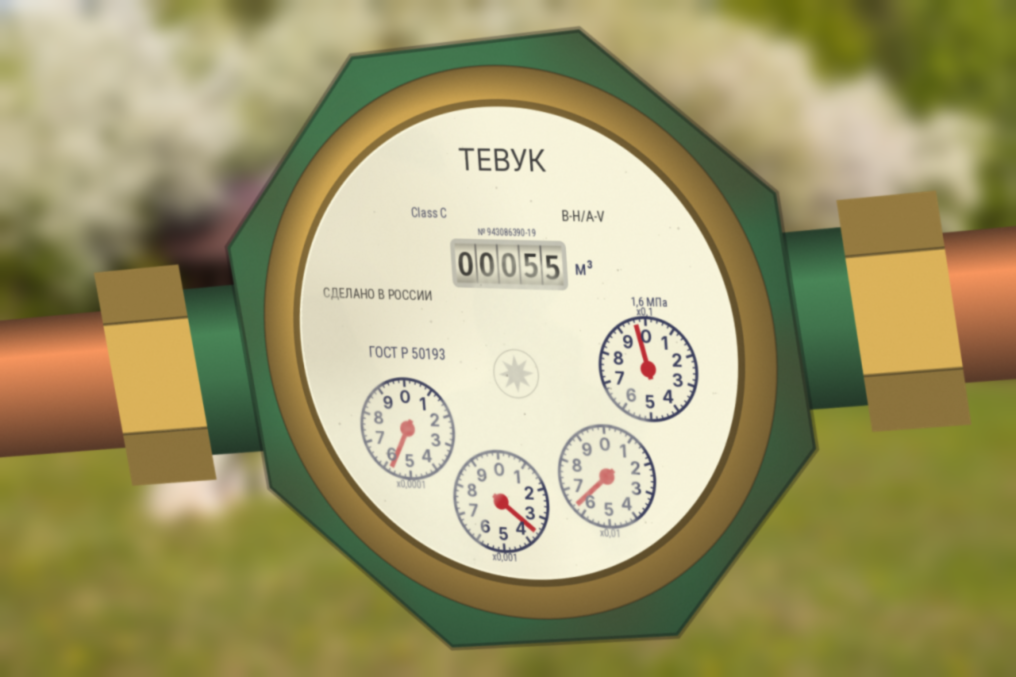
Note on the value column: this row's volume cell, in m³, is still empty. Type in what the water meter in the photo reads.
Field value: 54.9635 m³
